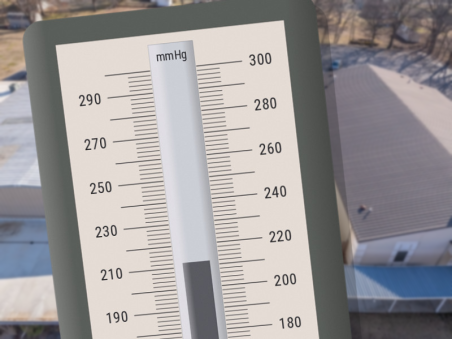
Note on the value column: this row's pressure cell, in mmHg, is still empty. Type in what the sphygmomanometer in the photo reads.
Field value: 212 mmHg
